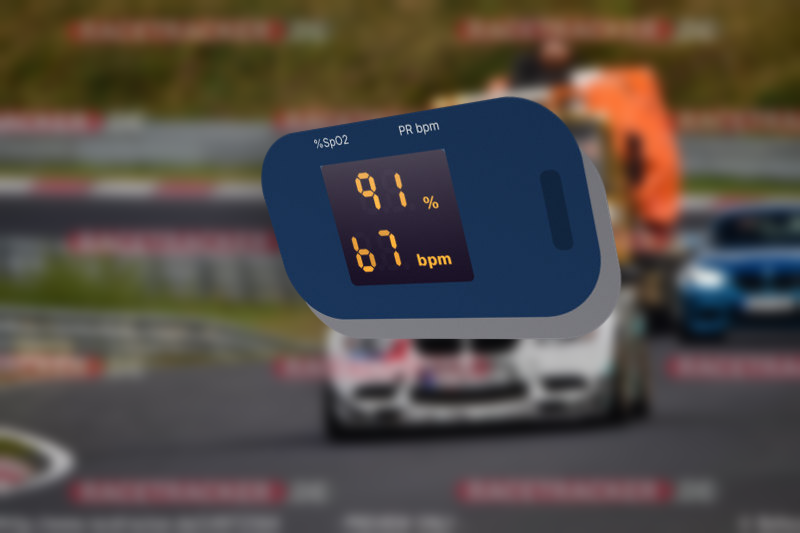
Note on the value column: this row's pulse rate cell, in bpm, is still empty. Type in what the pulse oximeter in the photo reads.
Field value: 67 bpm
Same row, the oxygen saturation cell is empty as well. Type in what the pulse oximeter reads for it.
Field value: 91 %
